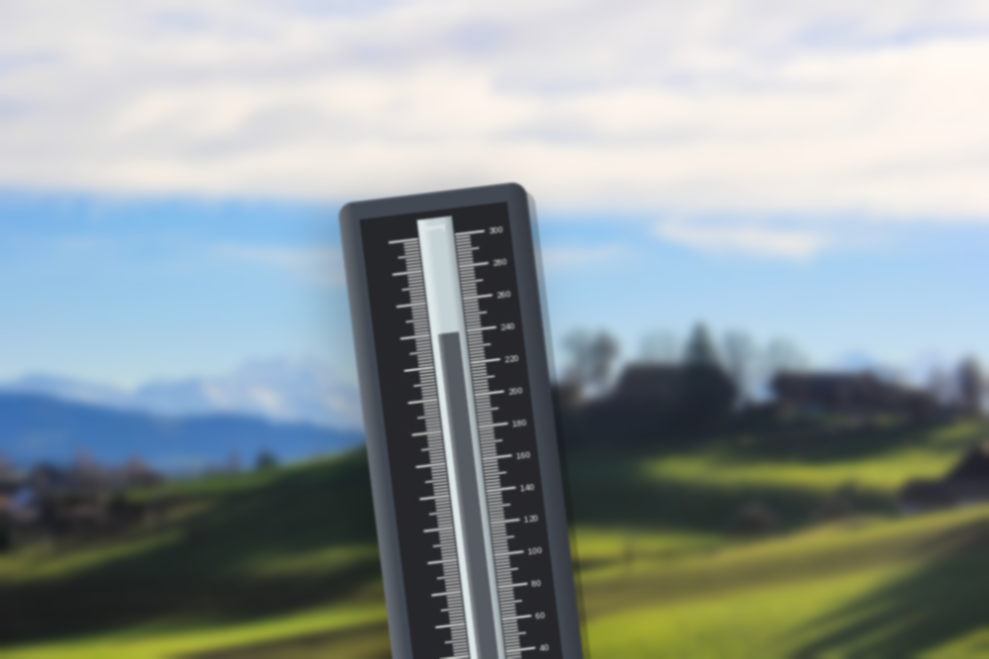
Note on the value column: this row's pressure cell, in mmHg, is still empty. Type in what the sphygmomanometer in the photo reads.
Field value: 240 mmHg
